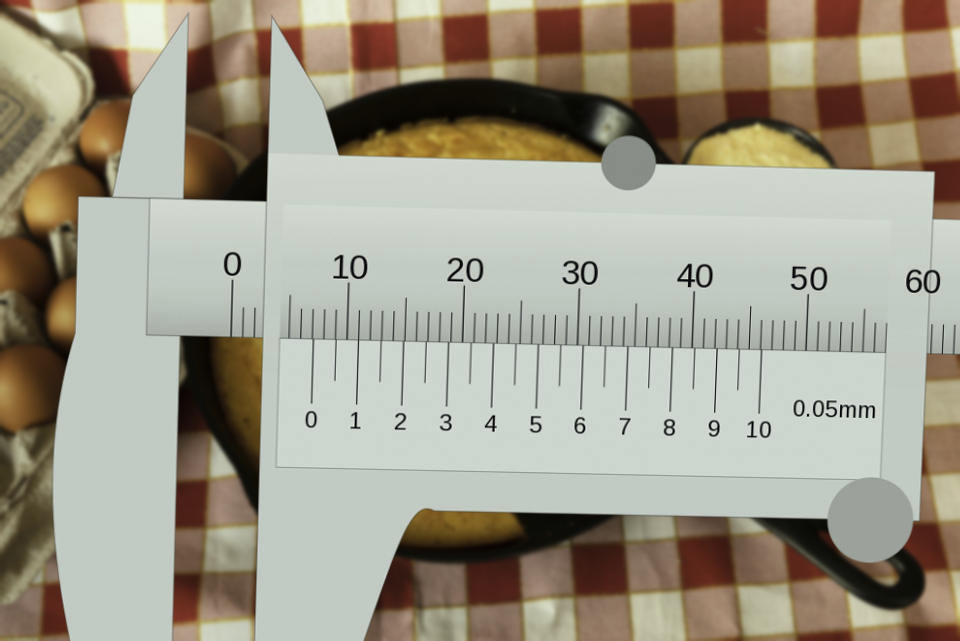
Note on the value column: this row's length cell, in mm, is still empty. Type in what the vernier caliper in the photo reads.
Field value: 7.1 mm
